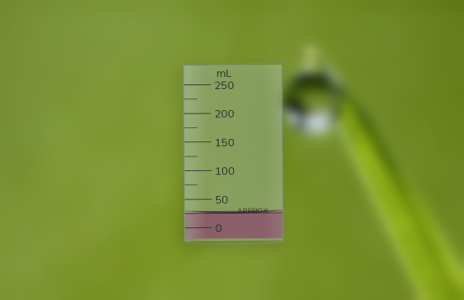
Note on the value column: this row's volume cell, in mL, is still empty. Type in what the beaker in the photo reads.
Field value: 25 mL
